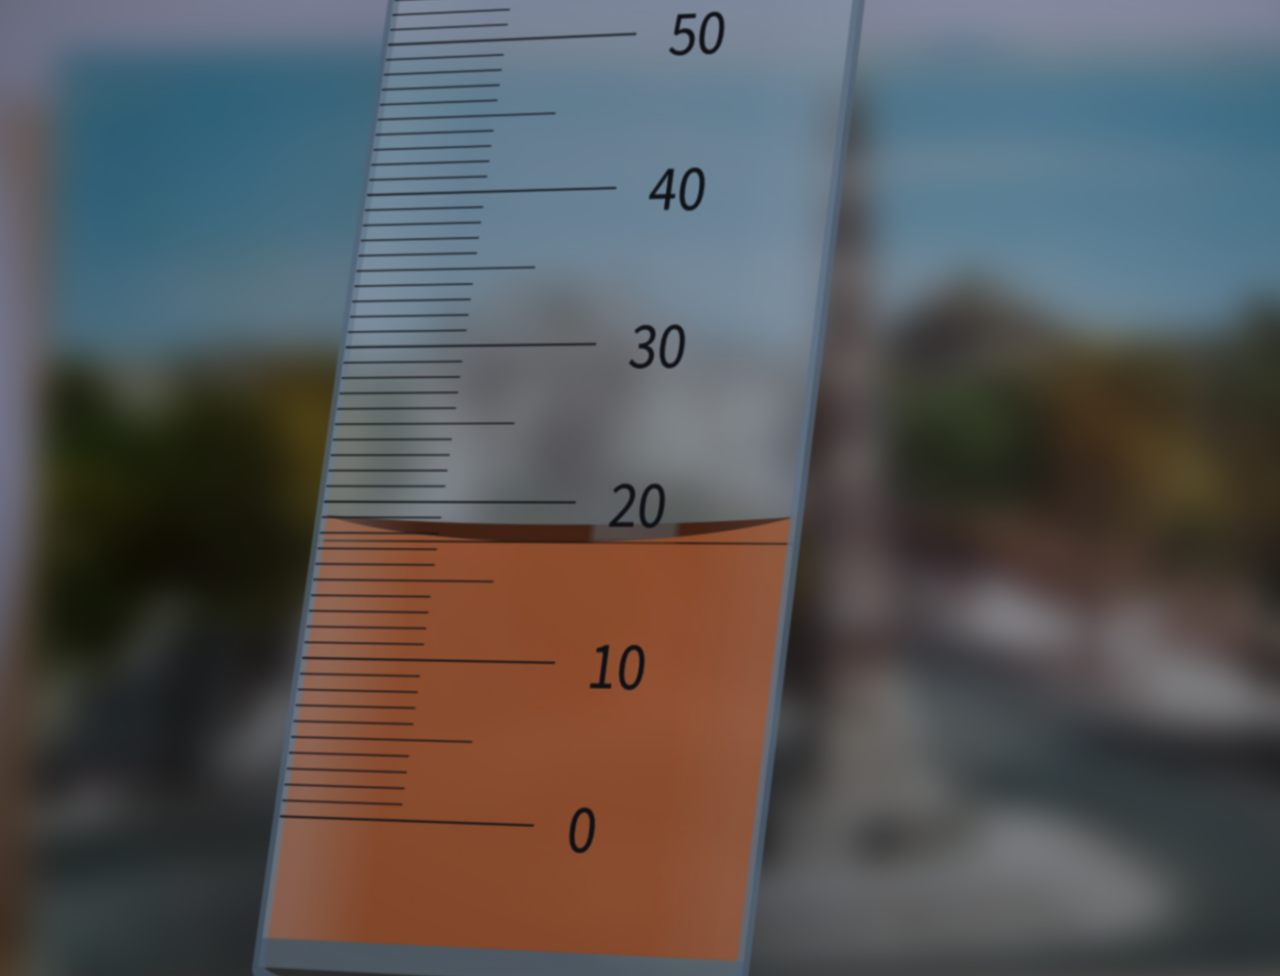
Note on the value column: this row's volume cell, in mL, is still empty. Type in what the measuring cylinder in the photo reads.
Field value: 17.5 mL
